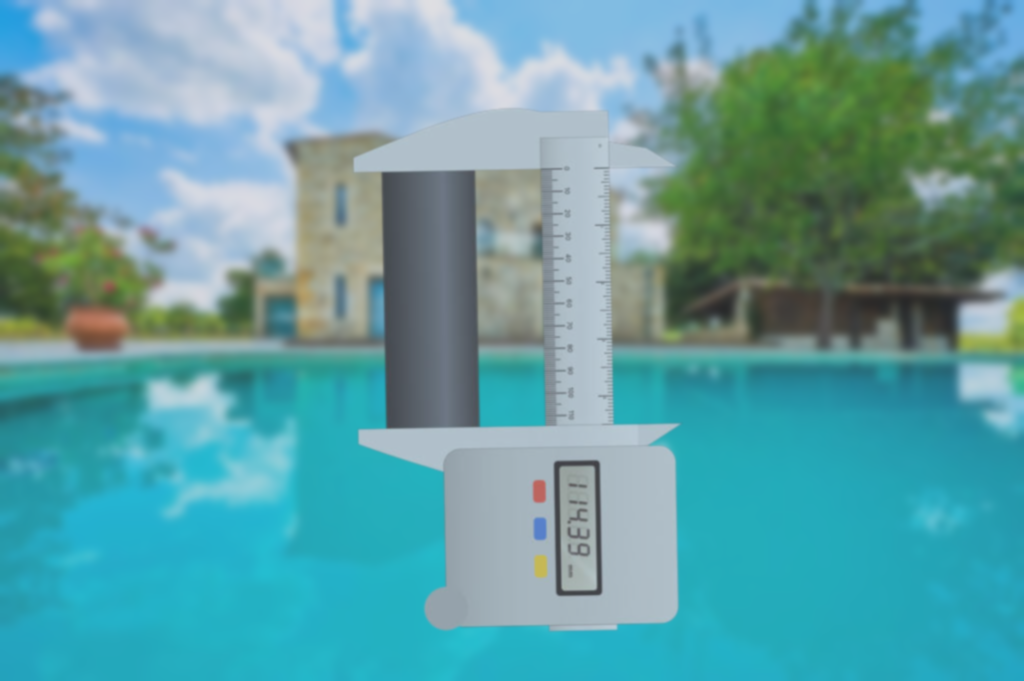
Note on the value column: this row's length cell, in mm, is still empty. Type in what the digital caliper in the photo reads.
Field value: 114.39 mm
